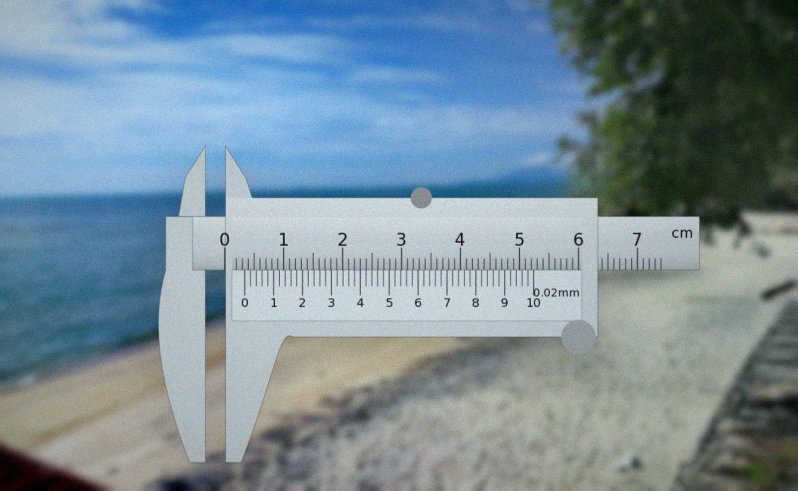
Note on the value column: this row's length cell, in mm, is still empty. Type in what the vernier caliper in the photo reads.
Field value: 3.4 mm
